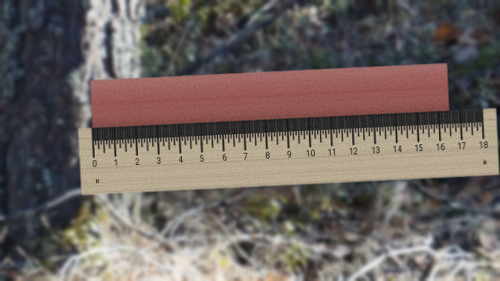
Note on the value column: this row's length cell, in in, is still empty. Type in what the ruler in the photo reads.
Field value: 16.5 in
